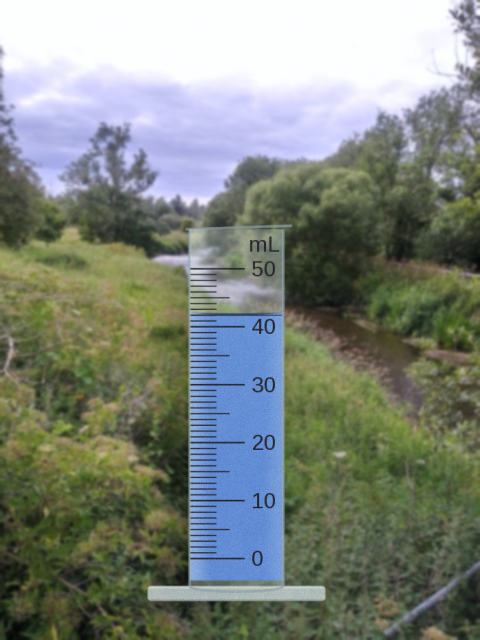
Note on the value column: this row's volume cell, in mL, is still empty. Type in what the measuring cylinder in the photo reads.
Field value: 42 mL
